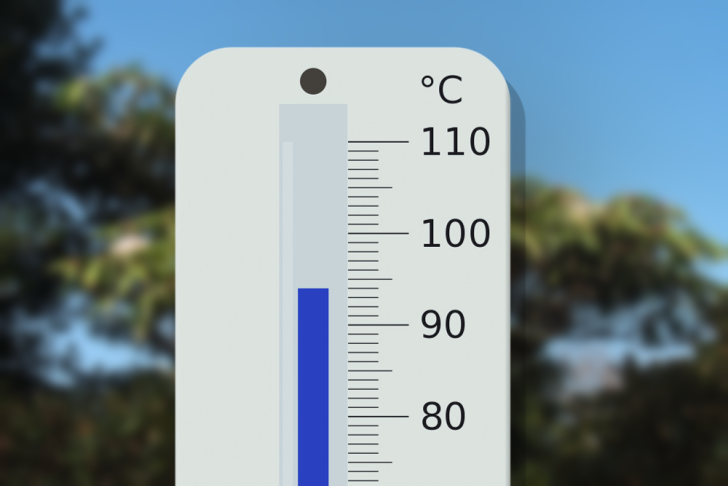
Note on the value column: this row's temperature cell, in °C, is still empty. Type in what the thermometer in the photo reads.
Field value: 94 °C
